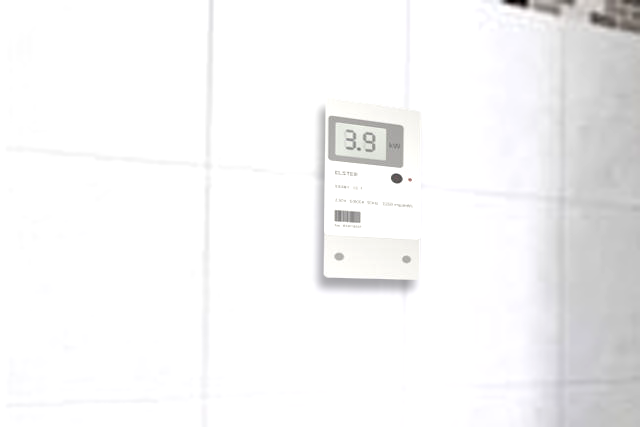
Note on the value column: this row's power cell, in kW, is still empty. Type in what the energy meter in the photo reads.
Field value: 3.9 kW
